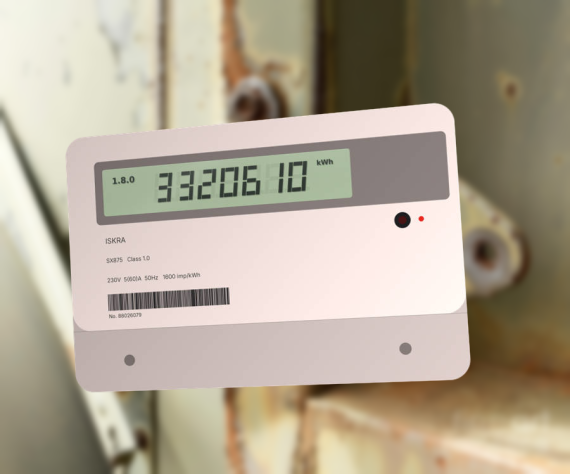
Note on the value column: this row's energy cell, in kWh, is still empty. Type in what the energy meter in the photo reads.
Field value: 3320610 kWh
